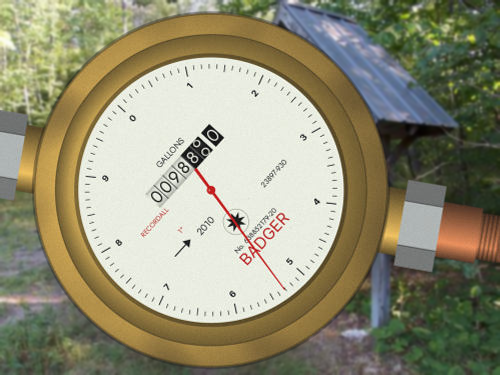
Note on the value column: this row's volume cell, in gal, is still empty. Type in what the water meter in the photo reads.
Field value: 98885.3 gal
